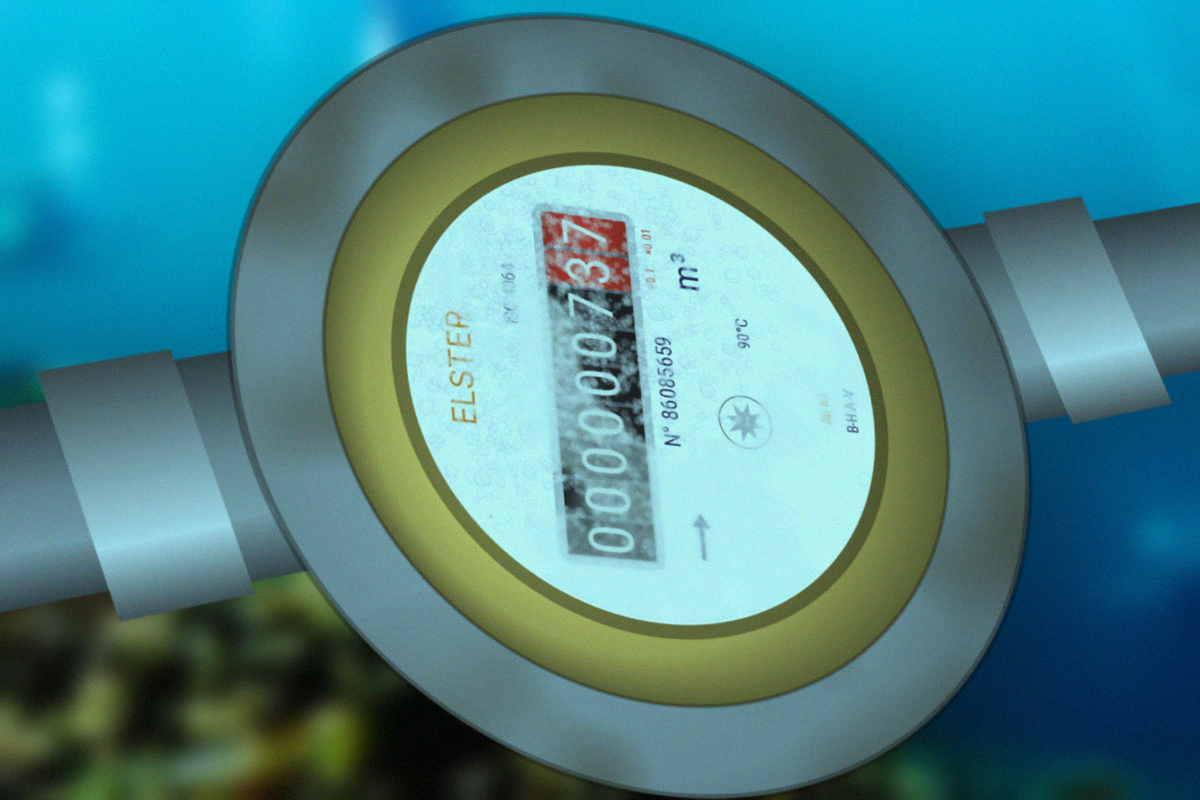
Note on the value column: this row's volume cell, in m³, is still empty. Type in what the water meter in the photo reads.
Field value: 7.37 m³
